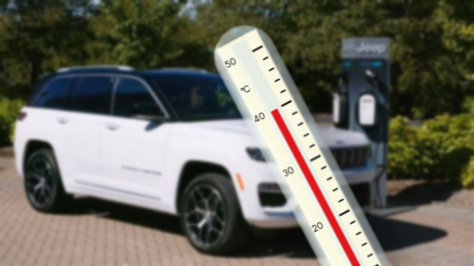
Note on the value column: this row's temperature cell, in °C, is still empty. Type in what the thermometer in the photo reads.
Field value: 40 °C
